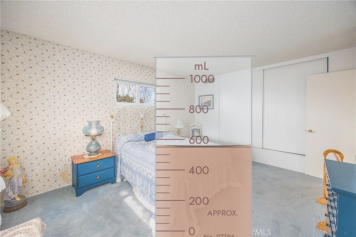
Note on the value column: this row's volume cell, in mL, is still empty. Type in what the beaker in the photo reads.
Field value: 550 mL
